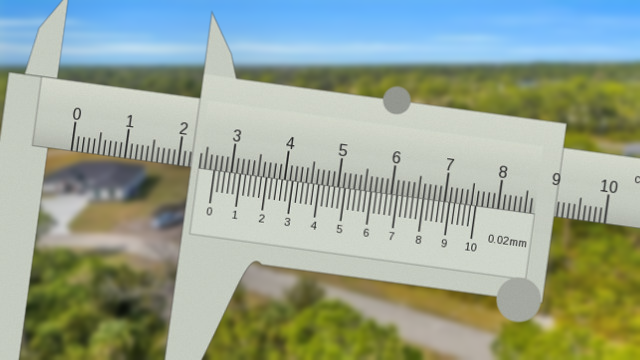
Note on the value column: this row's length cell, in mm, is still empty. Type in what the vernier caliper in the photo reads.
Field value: 26.8 mm
